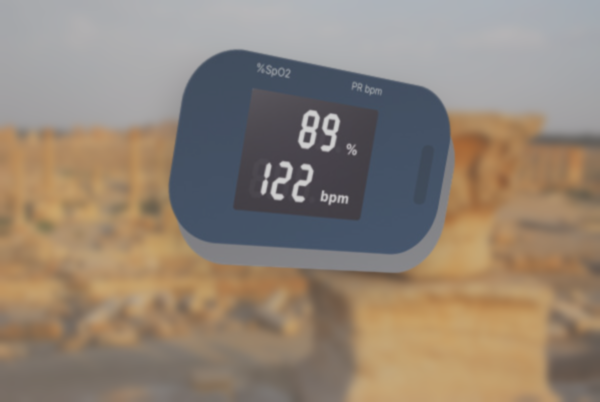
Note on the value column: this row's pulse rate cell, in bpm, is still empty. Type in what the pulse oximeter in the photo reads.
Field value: 122 bpm
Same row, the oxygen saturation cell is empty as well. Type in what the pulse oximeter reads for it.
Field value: 89 %
